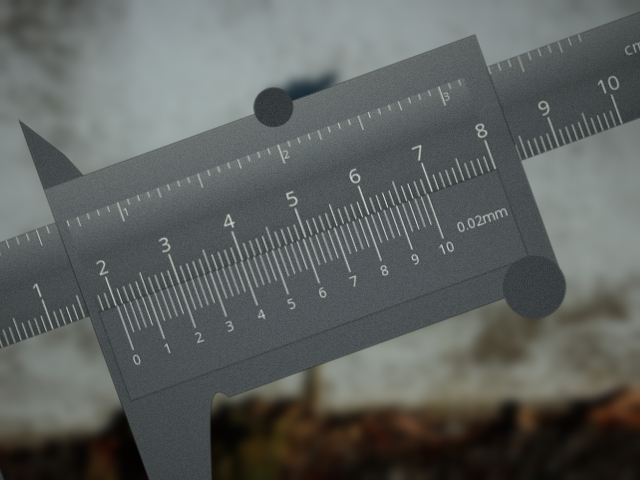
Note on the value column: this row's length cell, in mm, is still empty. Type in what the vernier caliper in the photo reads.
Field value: 20.2 mm
